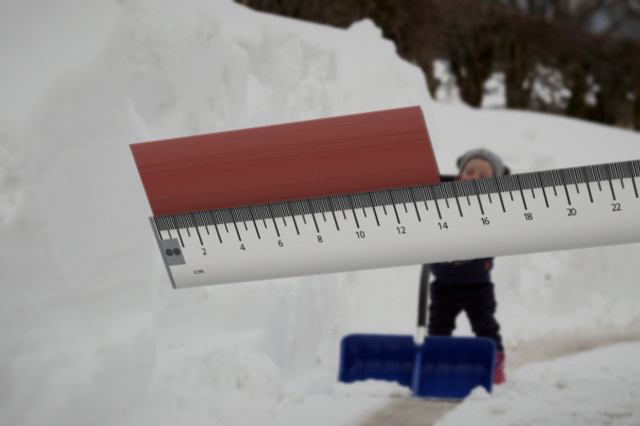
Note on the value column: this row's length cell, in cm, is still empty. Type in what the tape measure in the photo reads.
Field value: 14.5 cm
